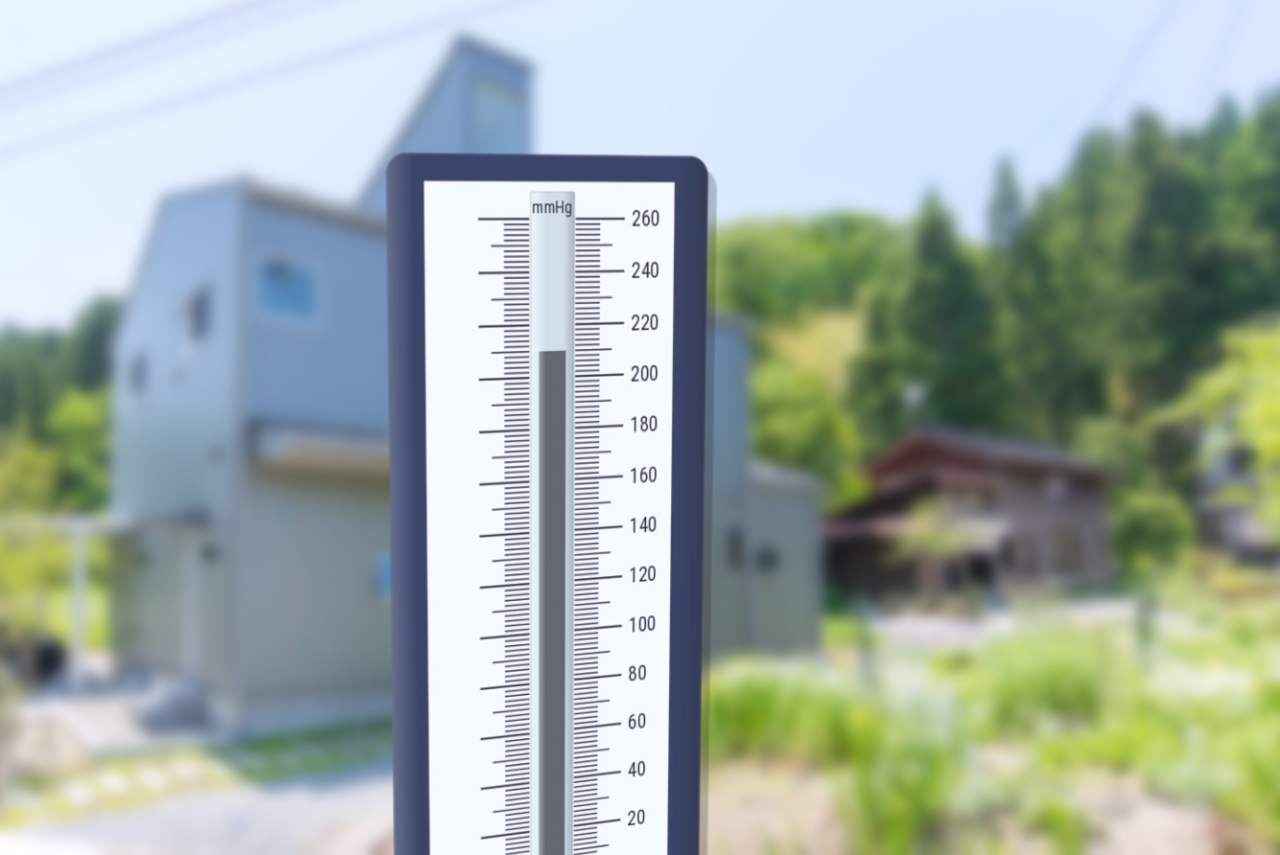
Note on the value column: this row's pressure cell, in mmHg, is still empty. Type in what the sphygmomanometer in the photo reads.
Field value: 210 mmHg
